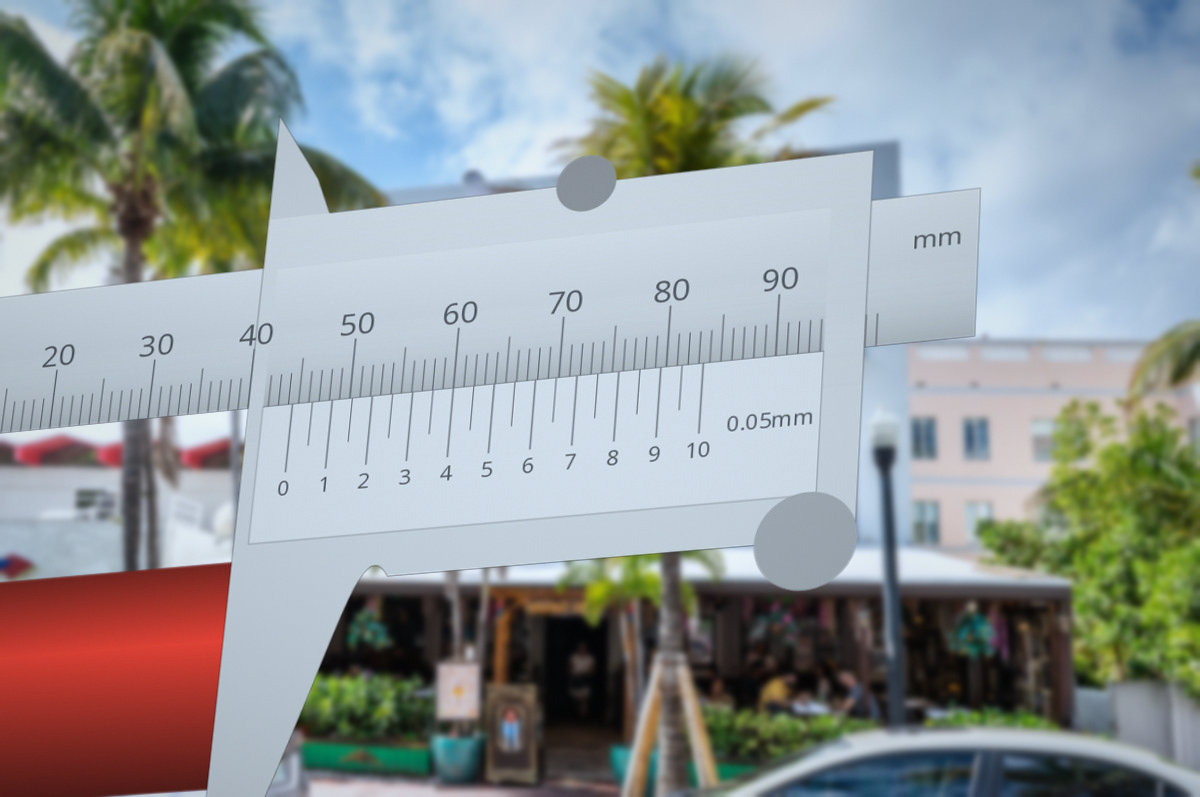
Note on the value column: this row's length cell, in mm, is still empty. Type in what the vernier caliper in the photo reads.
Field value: 44.4 mm
